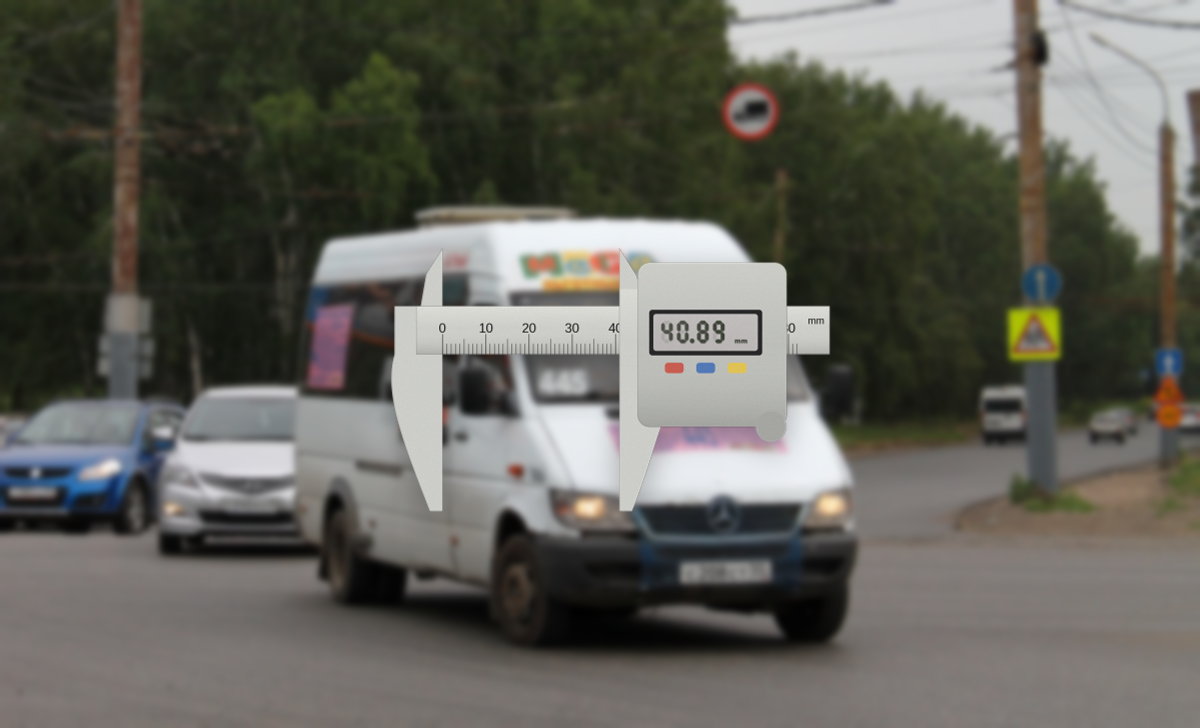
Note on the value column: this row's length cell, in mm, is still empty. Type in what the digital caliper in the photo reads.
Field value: 40.89 mm
